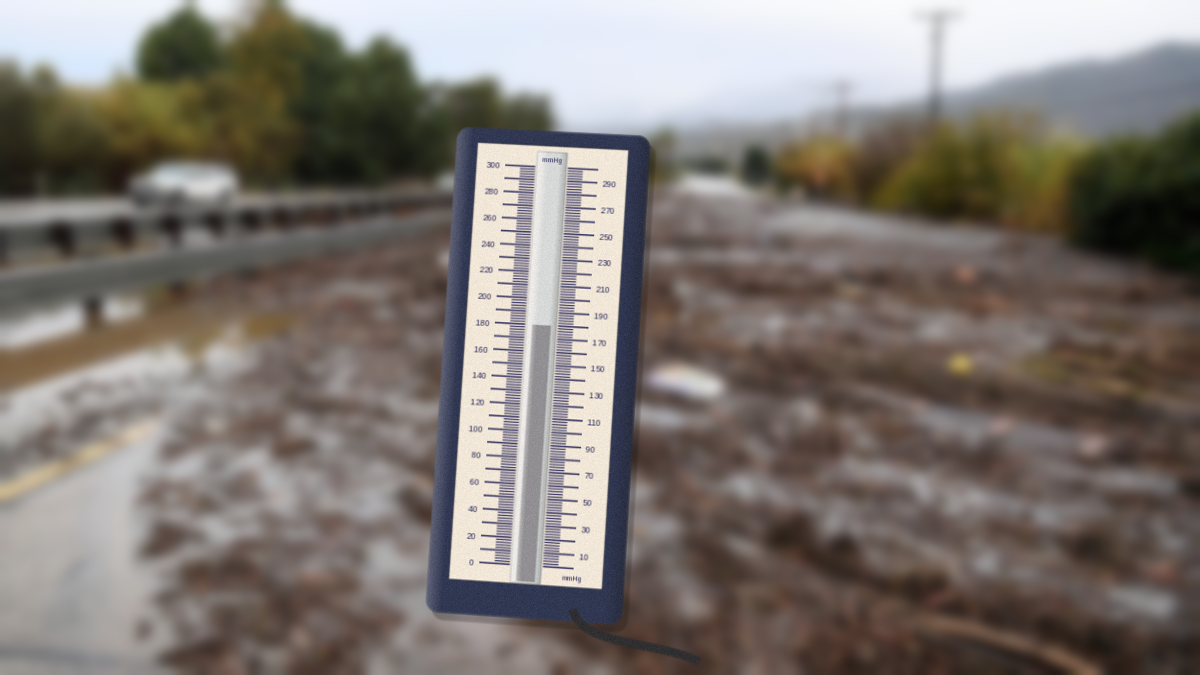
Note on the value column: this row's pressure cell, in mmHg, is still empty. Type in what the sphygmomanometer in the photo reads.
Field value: 180 mmHg
